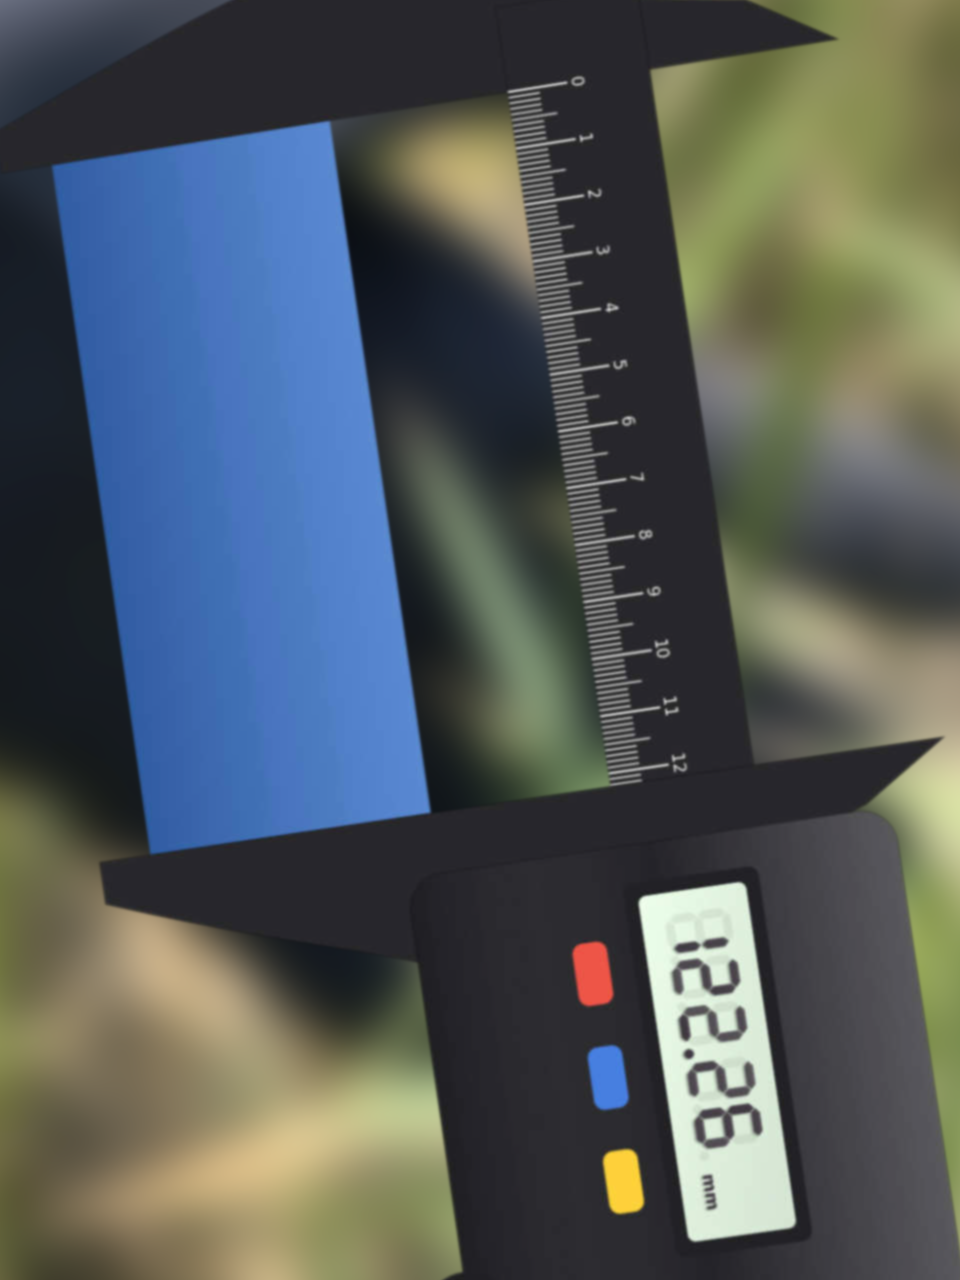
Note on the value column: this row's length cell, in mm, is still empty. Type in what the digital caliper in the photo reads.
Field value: 122.26 mm
